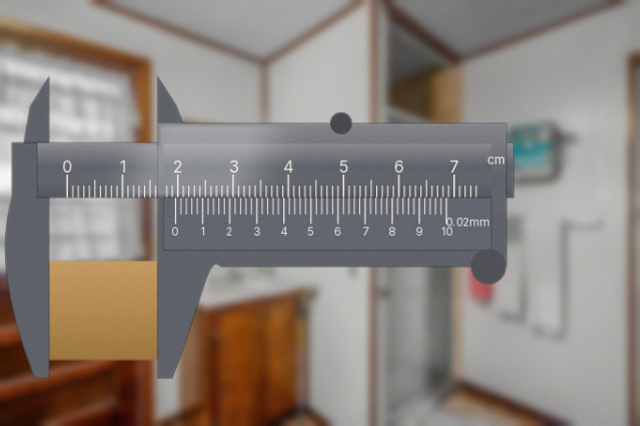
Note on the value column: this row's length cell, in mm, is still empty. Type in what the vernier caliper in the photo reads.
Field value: 19.6 mm
